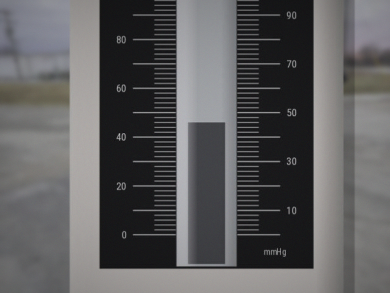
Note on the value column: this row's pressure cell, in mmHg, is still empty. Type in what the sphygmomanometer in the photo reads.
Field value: 46 mmHg
